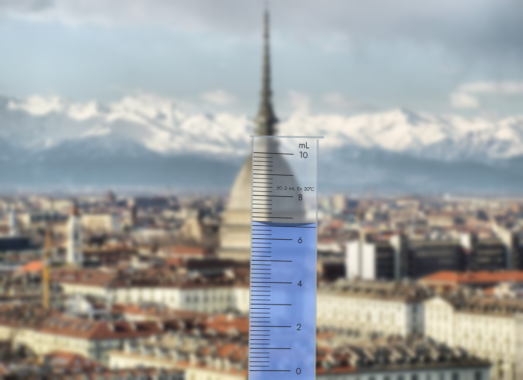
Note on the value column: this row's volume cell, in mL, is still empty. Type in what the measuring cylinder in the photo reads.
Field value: 6.6 mL
